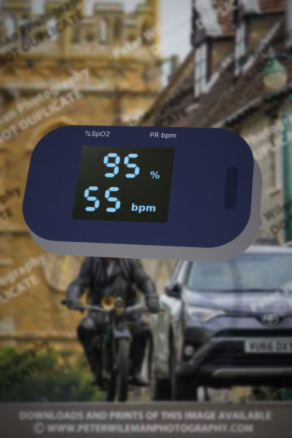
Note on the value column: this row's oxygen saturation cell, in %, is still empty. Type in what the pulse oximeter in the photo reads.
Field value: 95 %
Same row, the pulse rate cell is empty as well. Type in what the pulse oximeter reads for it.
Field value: 55 bpm
